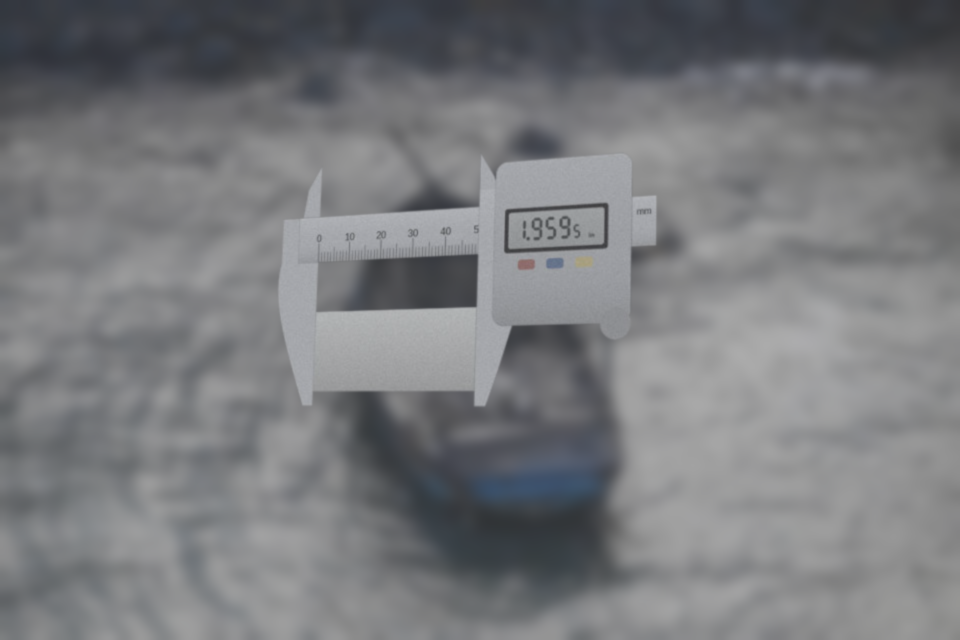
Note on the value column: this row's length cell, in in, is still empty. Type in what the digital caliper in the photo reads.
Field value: 1.9595 in
